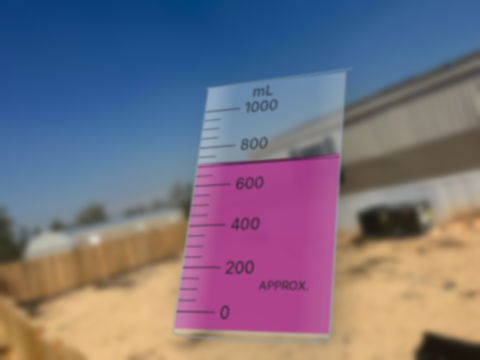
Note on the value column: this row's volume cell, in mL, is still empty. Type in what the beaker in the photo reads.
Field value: 700 mL
